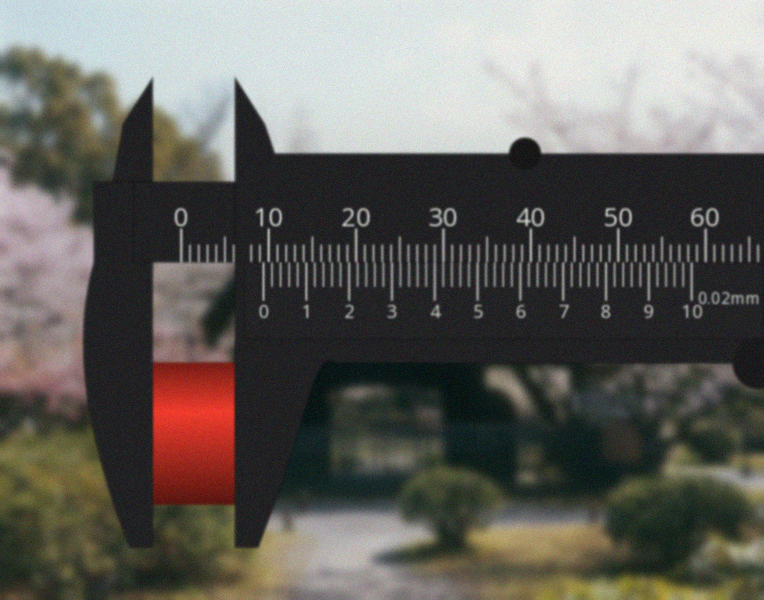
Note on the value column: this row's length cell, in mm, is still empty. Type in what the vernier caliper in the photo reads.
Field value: 9.4 mm
